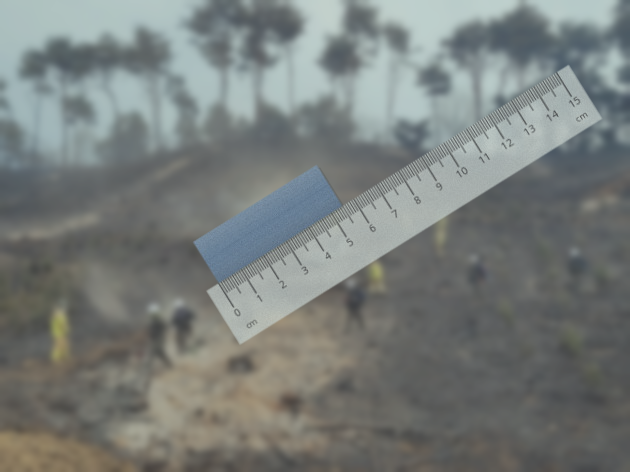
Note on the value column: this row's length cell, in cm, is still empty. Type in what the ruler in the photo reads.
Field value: 5.5 cm
